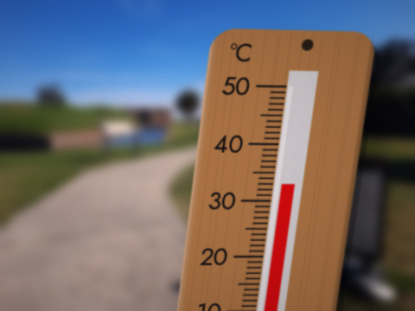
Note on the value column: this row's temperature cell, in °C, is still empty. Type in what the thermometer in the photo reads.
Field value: 33 °C
